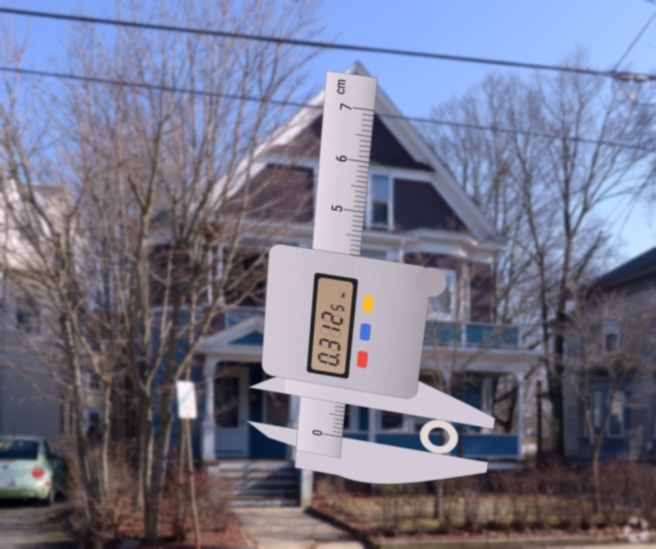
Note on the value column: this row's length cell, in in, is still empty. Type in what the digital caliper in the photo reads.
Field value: 0.3125 in
